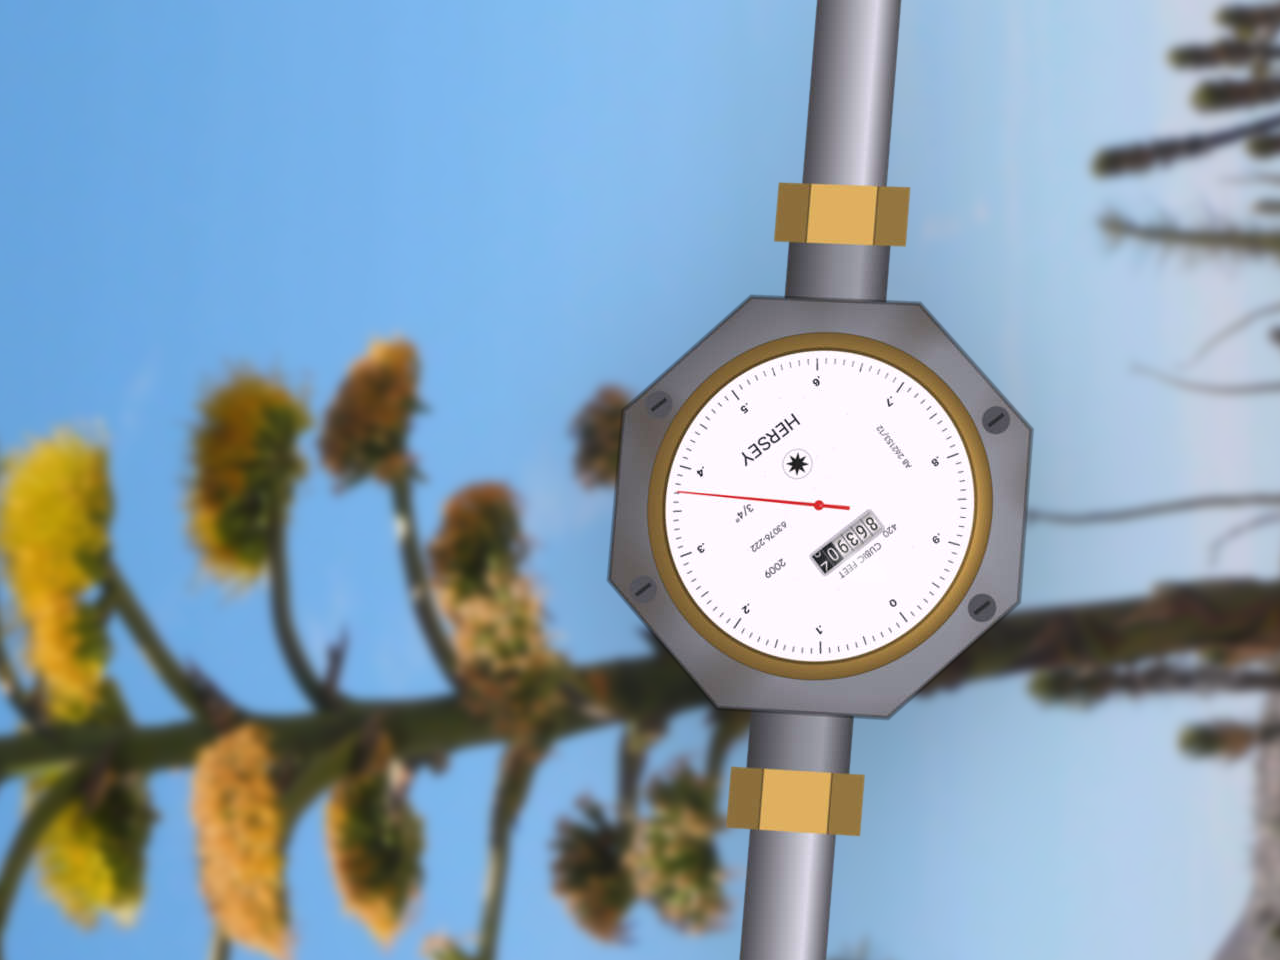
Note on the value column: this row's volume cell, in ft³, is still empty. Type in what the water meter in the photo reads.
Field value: 863902.37 ft³
